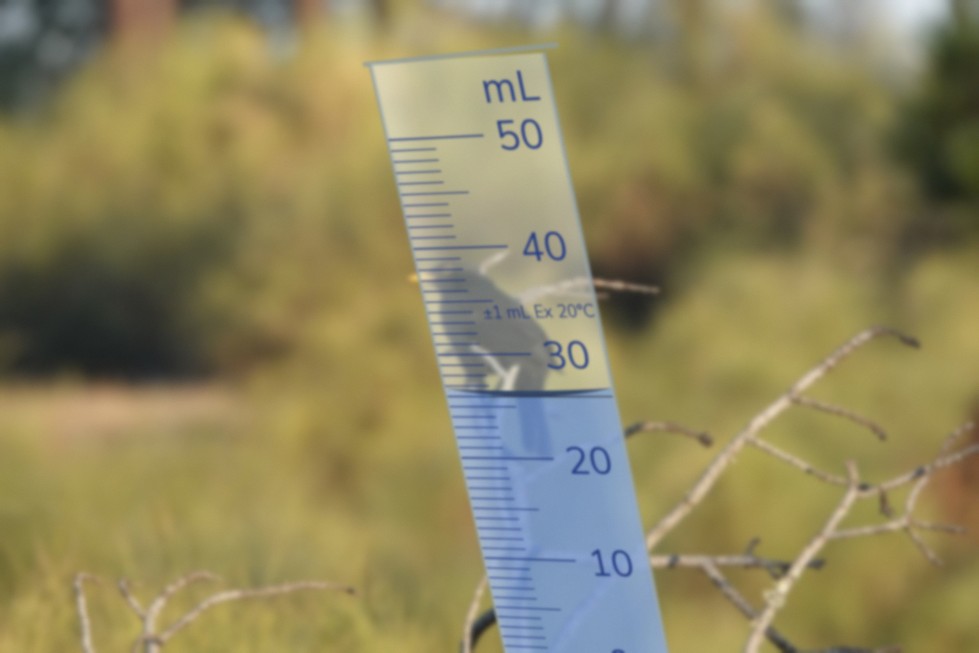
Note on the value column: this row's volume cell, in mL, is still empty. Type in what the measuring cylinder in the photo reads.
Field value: 26 mL
